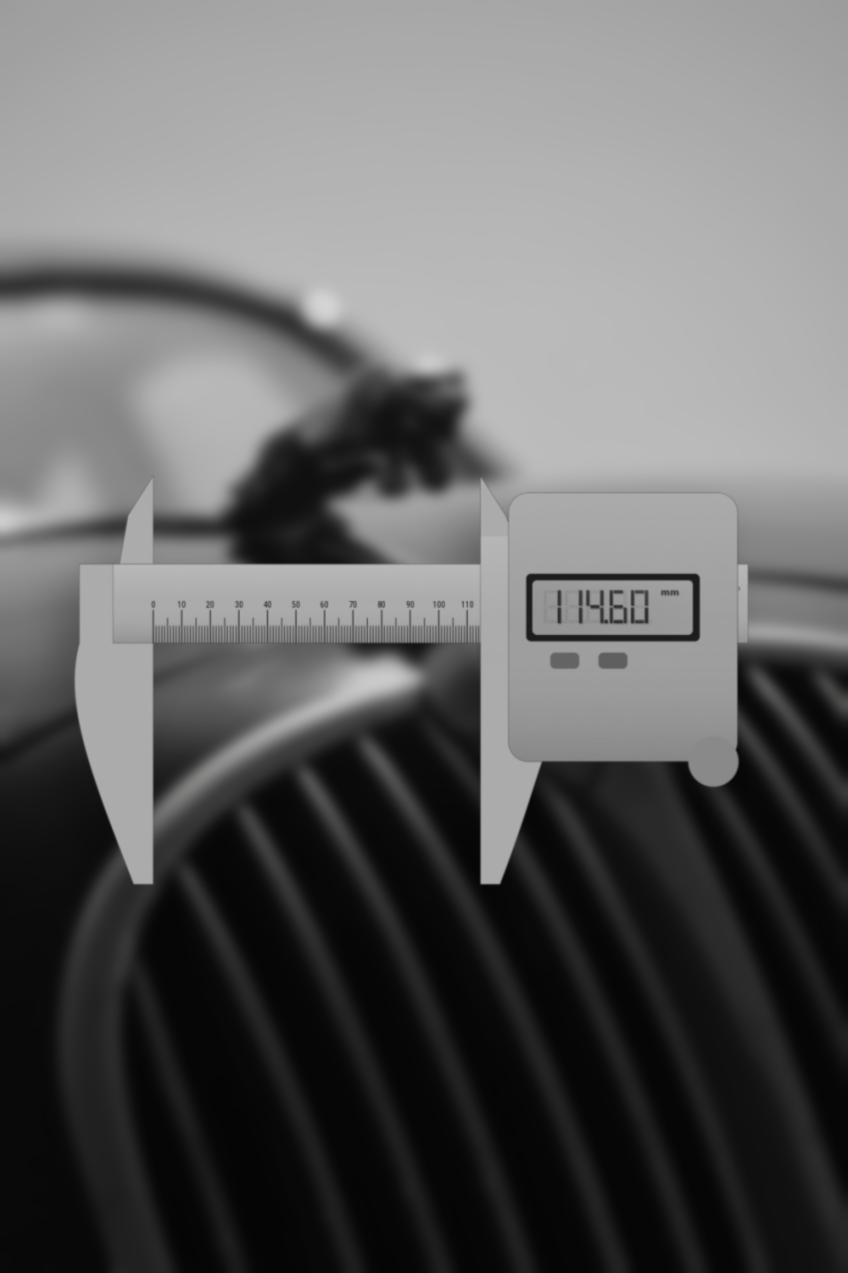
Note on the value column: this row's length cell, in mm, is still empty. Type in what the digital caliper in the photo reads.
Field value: 114.60 mm
